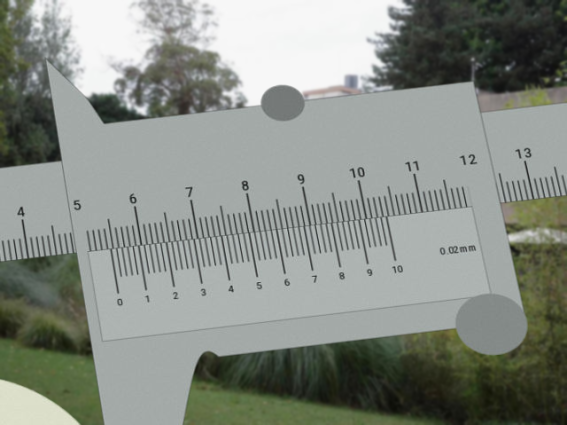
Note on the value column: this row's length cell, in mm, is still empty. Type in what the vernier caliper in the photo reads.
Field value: 54.6 mm
